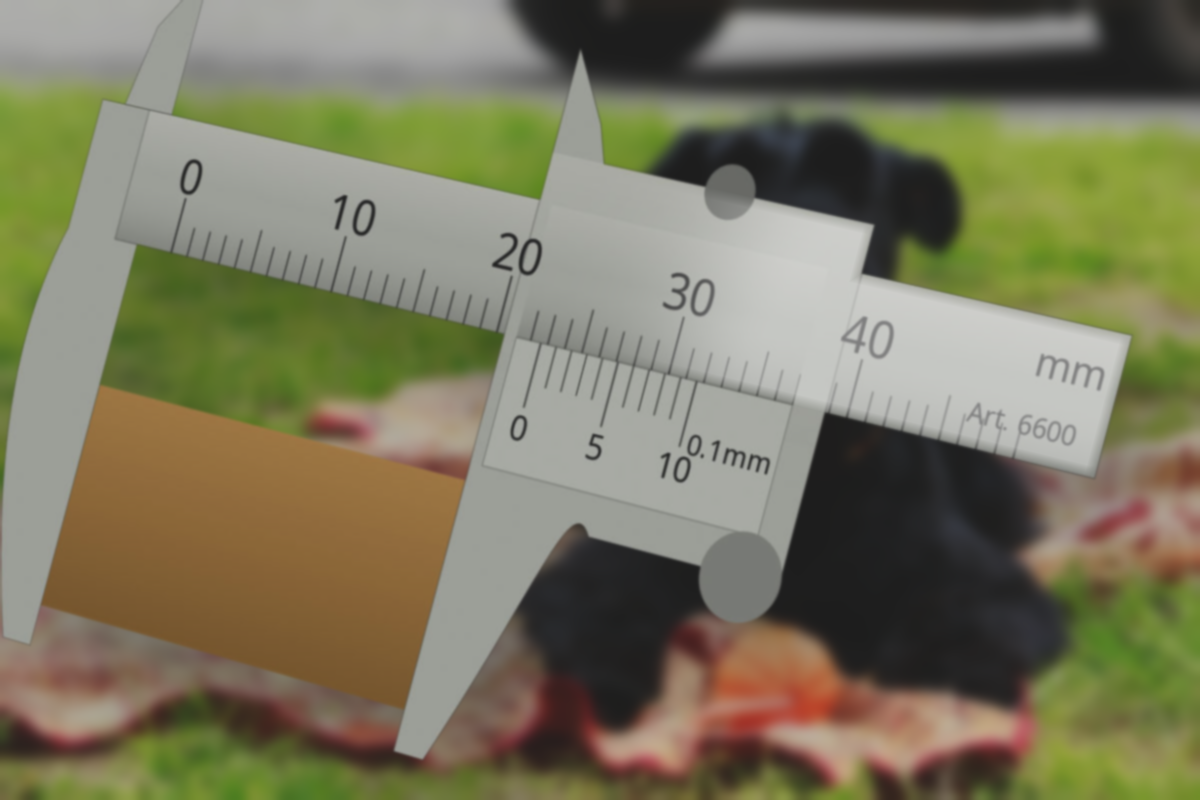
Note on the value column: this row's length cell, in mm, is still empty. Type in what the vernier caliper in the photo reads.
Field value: 22.6 mm
